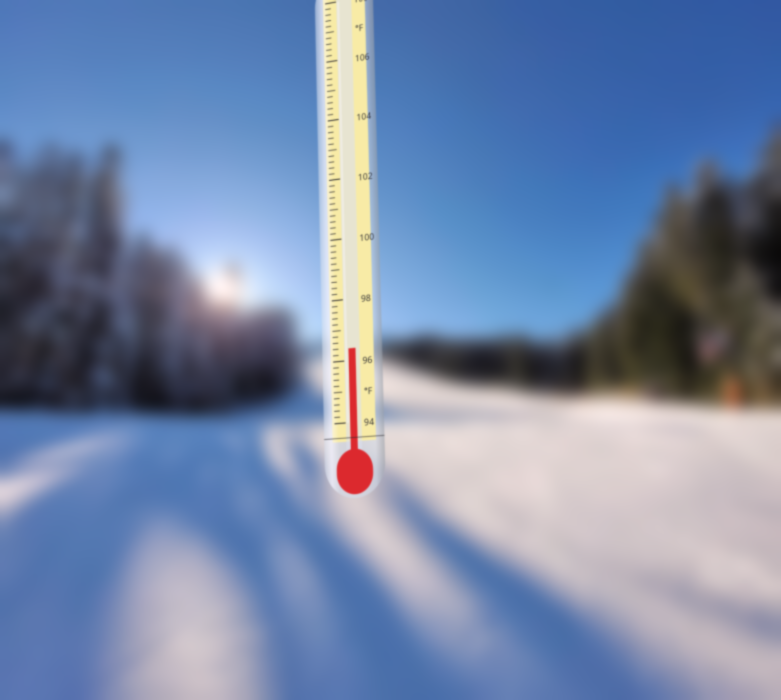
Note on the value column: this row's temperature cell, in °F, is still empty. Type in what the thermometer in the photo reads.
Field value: 96.4 °F
